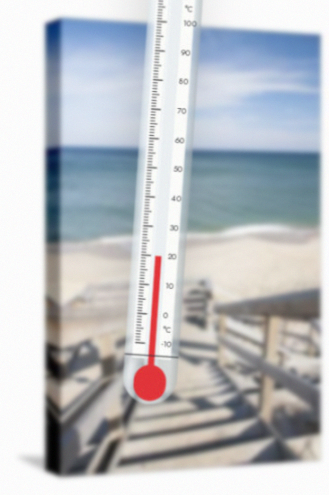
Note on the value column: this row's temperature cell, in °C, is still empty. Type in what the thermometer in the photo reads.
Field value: 20 °C
